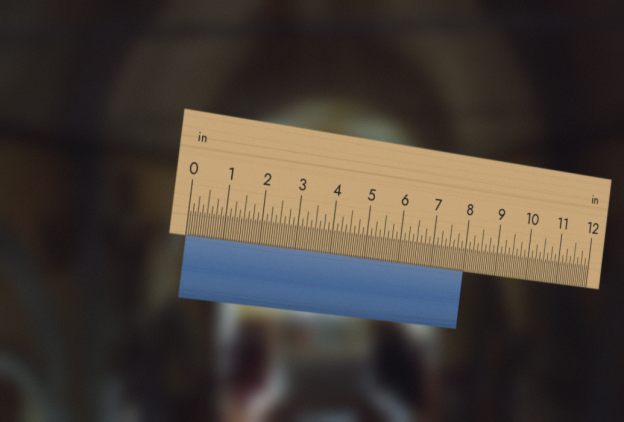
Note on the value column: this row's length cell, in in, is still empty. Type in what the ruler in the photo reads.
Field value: 8 in
